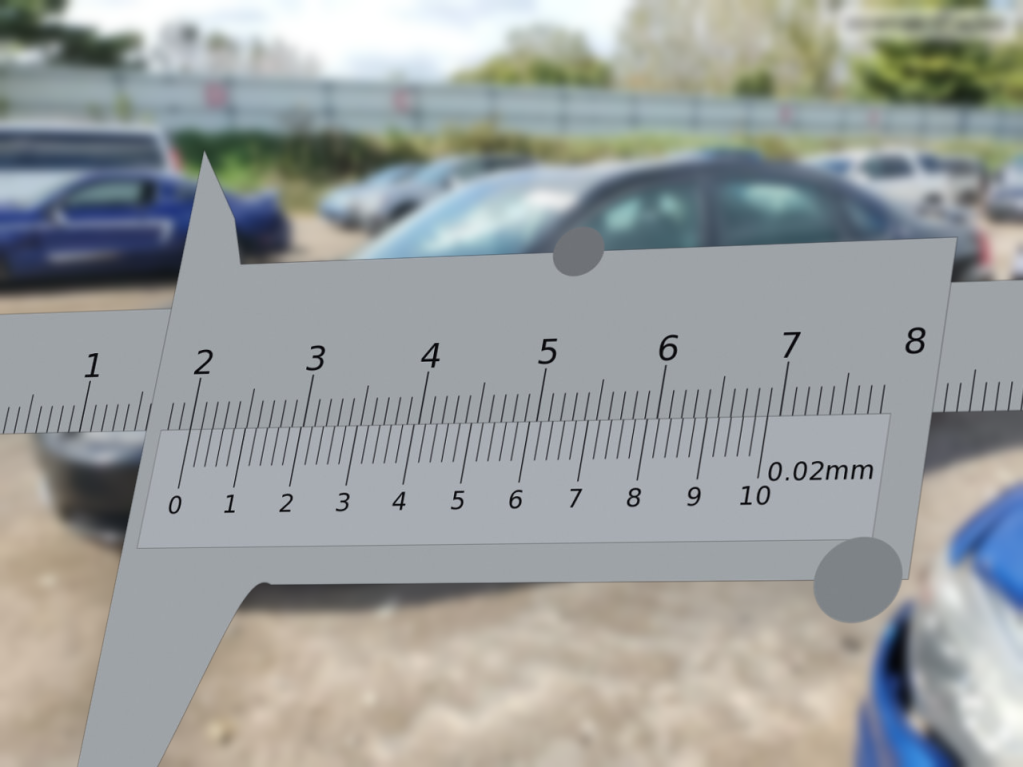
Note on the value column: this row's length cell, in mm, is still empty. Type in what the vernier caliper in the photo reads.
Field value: 20.0 mm
